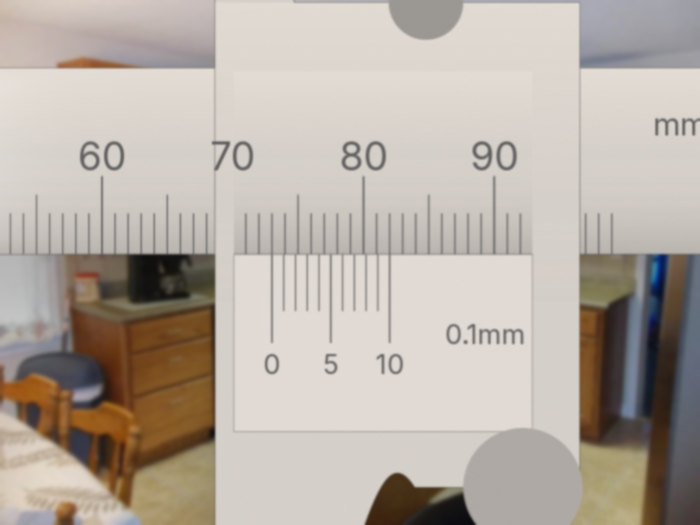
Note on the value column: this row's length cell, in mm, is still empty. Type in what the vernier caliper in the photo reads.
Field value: 73.0 mm
